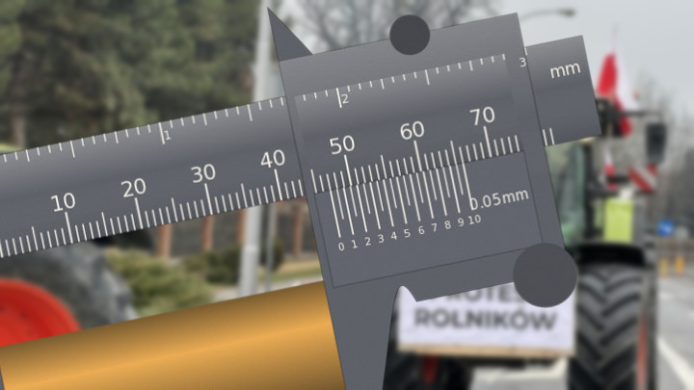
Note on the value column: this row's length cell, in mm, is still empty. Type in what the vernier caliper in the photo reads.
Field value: 47.0 mm
